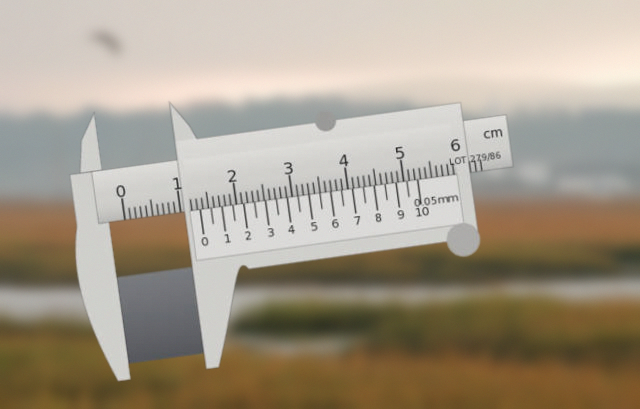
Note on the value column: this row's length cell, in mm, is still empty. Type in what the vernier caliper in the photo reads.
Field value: 13.5 mm
